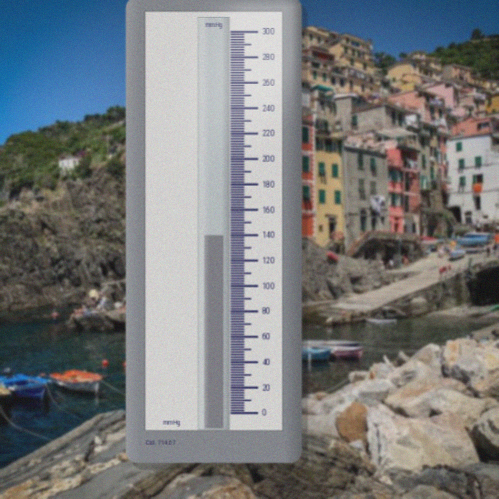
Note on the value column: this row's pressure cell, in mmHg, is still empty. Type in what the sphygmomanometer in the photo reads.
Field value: 140 mmHg
